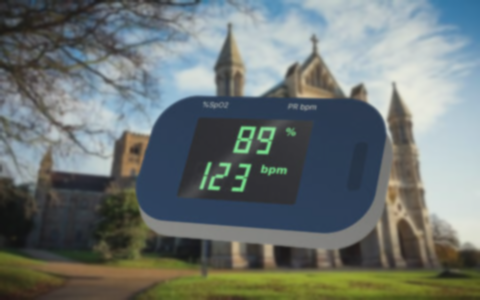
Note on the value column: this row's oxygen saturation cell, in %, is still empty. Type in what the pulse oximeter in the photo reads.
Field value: 89 %
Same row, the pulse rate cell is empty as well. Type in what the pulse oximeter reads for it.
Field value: 123 bpm
